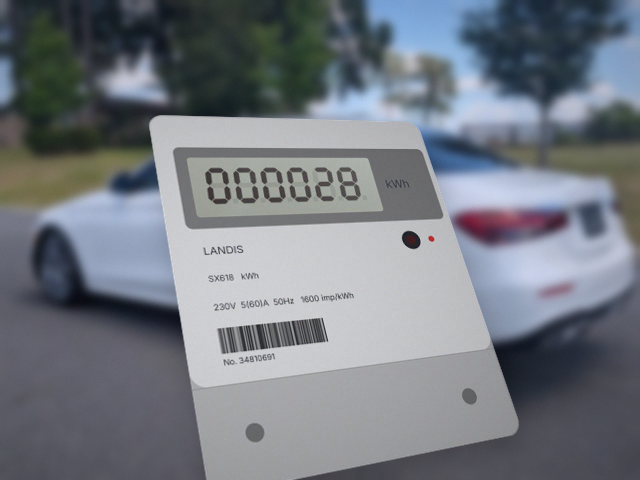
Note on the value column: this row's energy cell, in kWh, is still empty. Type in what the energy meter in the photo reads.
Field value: 28 kWh
